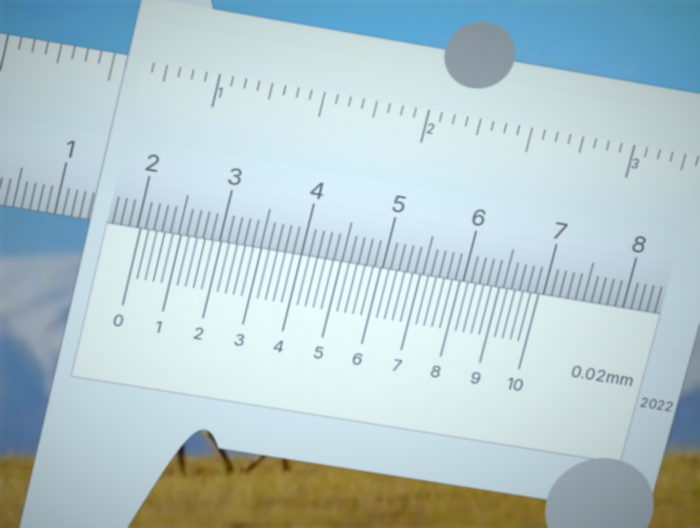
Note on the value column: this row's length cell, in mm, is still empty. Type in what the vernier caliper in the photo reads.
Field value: 20.4 mm
